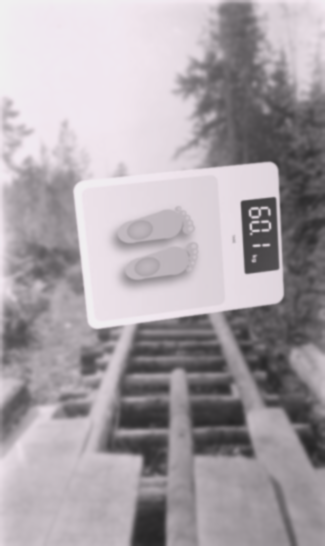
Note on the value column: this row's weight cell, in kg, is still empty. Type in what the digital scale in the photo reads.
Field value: 60.1 kg
